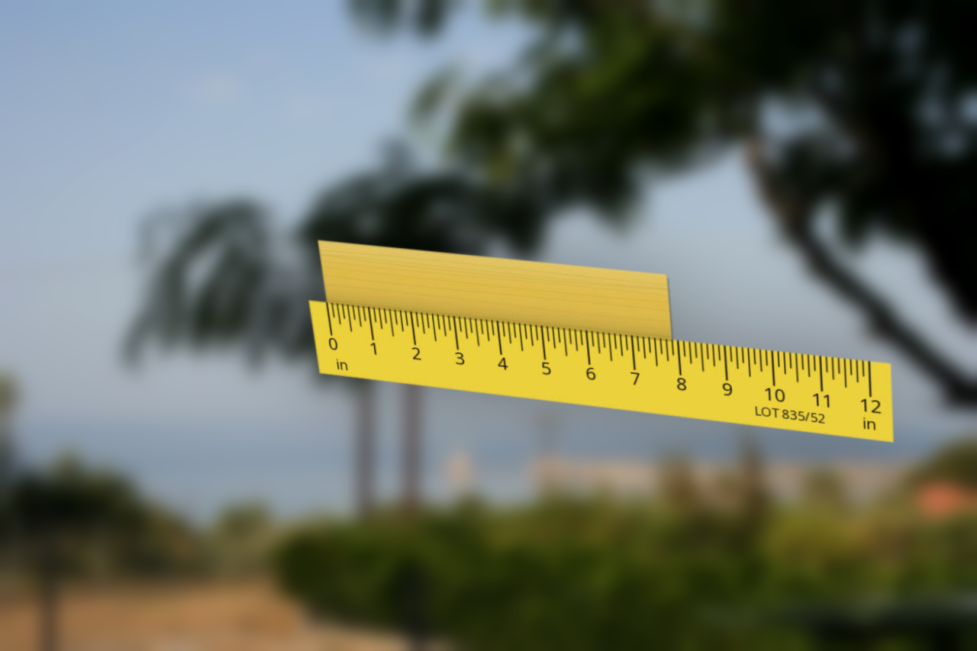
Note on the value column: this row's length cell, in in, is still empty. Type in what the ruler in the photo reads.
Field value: 7.875 in
